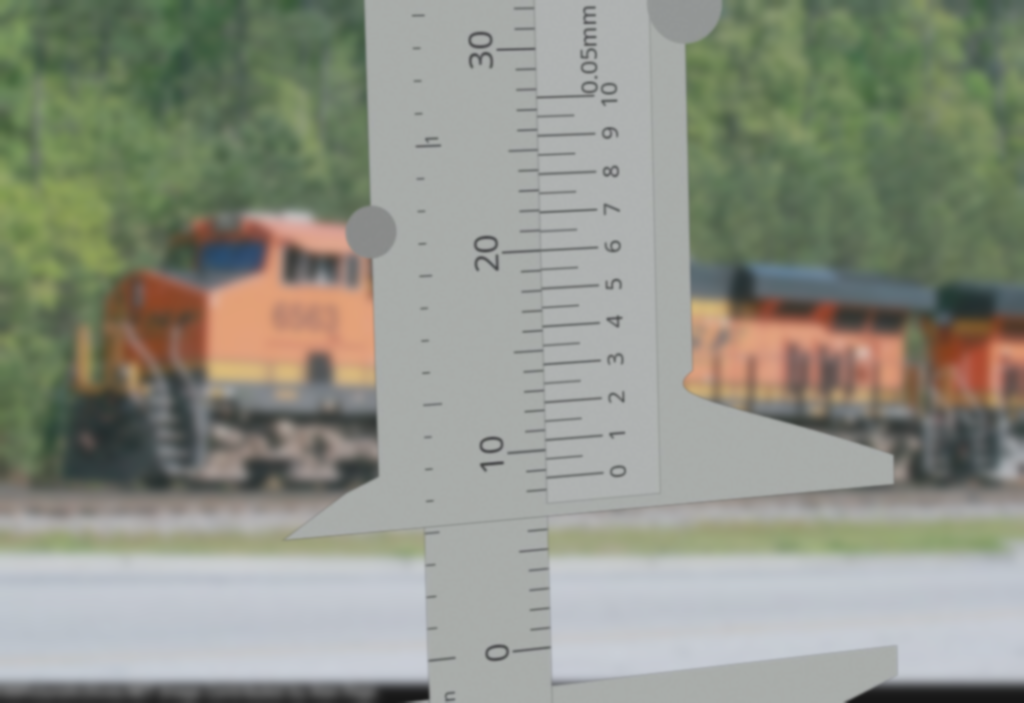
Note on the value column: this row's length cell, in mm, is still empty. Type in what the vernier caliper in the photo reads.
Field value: 8.6 mm
